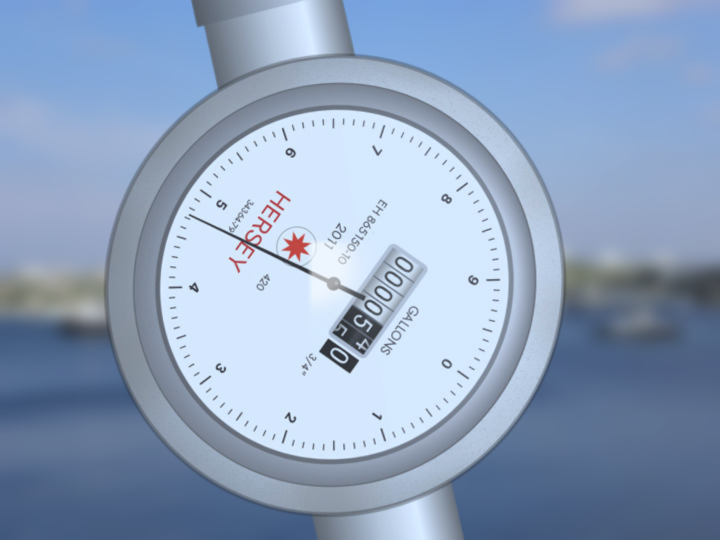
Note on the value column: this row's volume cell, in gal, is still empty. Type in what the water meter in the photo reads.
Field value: 544.7 gal
